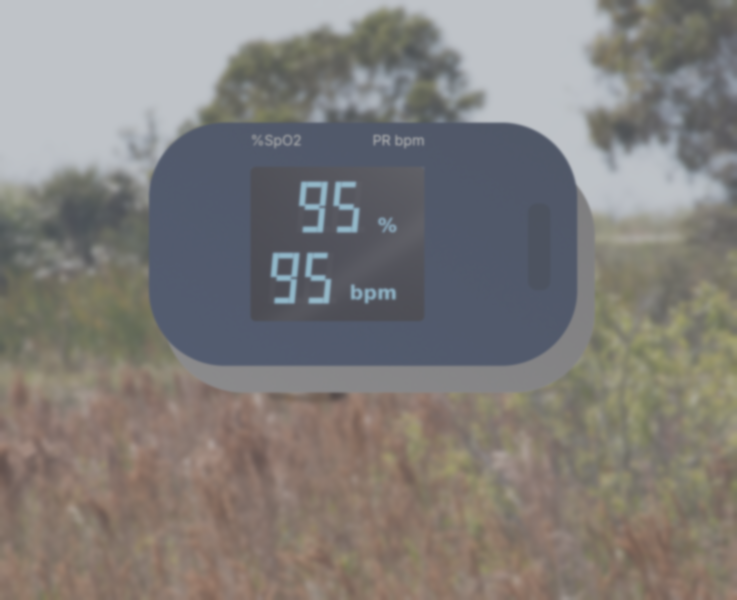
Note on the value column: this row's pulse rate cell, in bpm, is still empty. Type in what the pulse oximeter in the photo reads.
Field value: 95 bpm
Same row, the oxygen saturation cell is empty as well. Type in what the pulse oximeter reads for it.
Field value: 95 %
